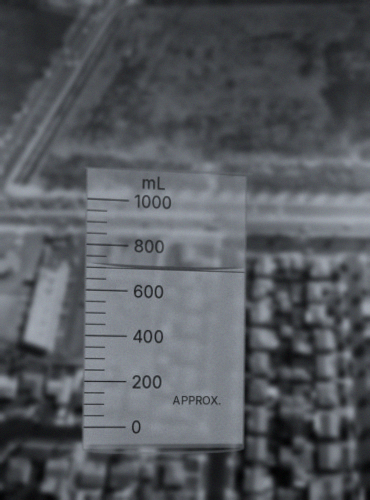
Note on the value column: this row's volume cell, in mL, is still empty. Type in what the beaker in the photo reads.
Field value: 700 mL
